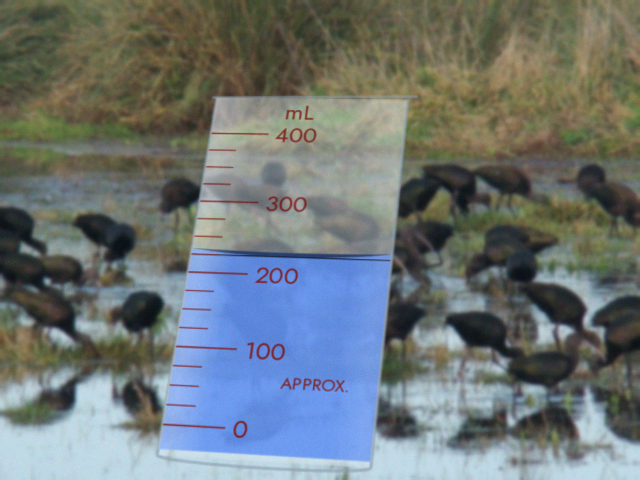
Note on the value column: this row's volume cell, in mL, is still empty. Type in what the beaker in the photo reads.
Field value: 225 mL
